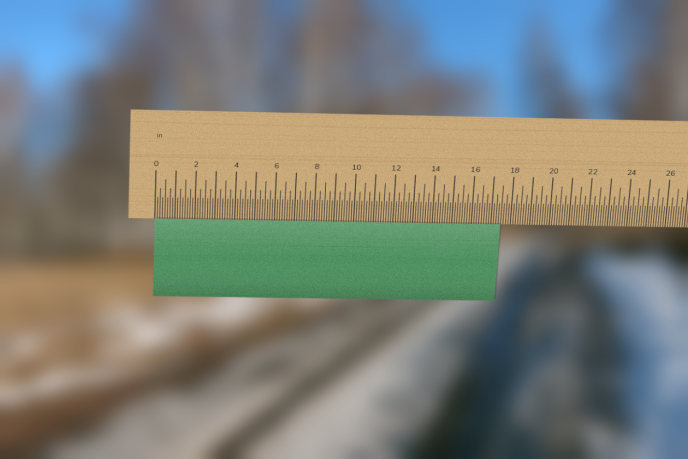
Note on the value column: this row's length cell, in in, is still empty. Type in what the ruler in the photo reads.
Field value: 17.5 in
